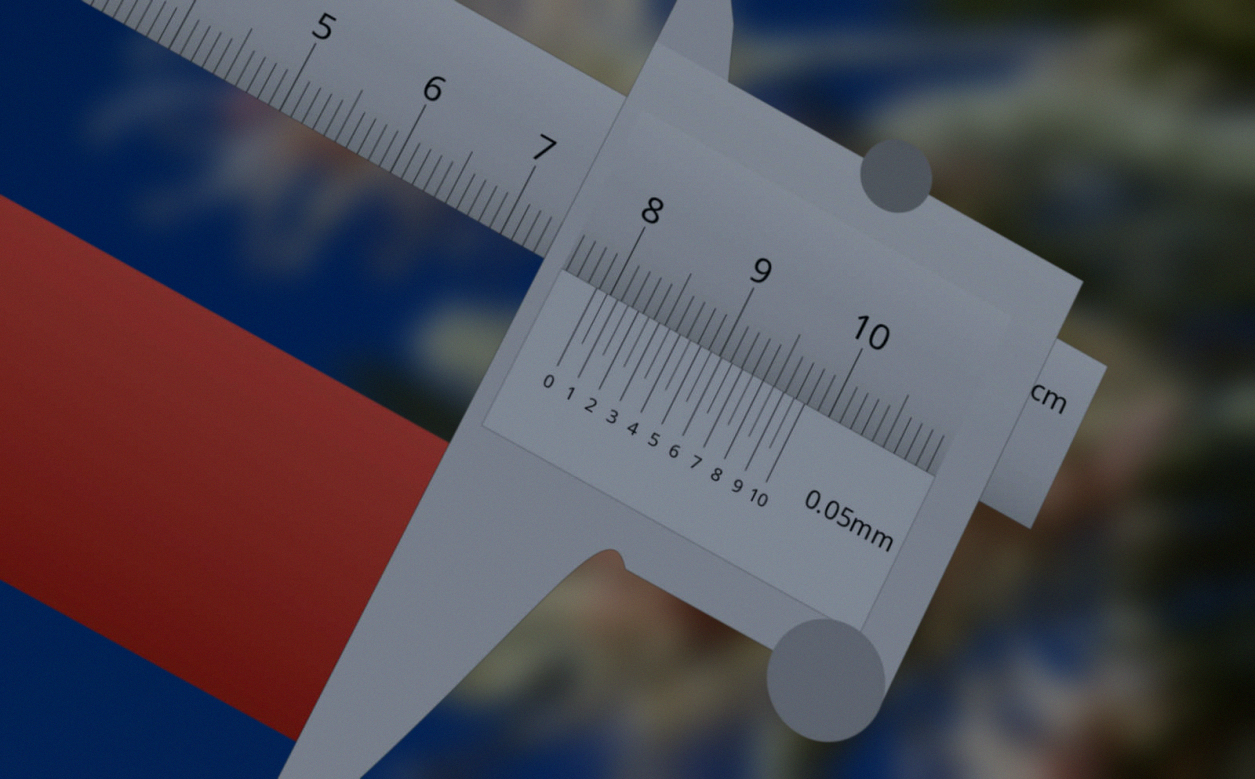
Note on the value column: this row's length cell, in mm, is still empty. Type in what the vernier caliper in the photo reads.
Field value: 78.8 mm
